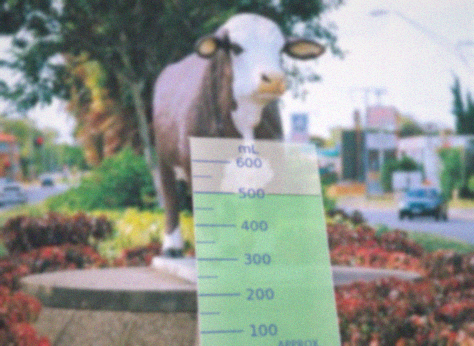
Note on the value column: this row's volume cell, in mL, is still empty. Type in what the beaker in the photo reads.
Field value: 500 mL
